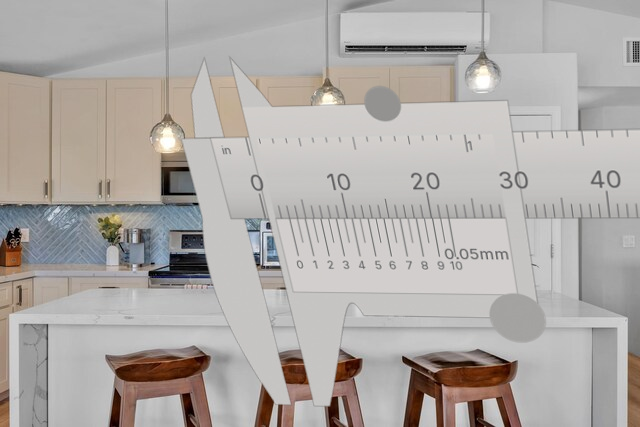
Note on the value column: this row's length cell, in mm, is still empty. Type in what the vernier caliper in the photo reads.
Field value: 3.0 mm
